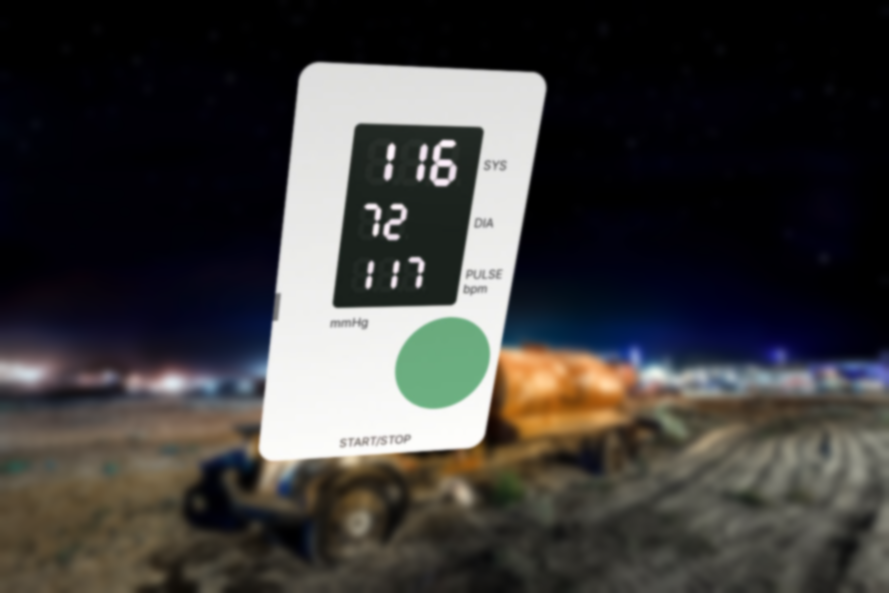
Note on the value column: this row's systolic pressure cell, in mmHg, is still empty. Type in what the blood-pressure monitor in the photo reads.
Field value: 116 mmHg
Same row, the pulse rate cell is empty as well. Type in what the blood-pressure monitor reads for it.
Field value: 117 bpm
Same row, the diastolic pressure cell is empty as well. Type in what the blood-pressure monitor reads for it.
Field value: 72 mmHg
